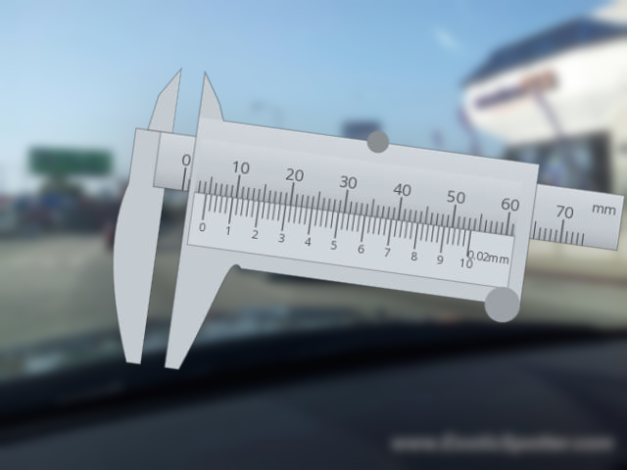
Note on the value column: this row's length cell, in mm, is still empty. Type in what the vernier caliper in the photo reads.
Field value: 4.4 mm
